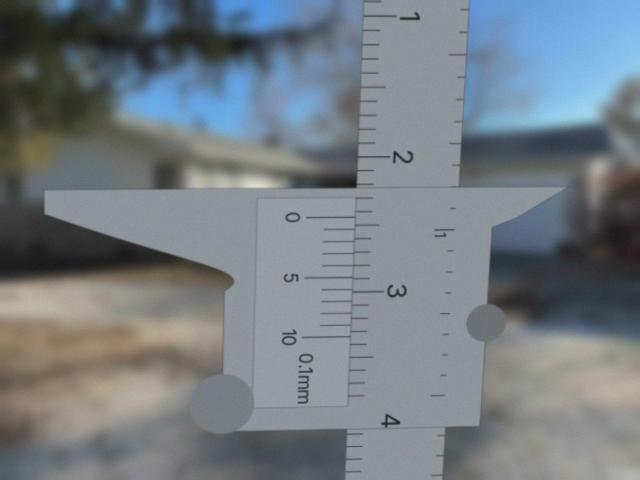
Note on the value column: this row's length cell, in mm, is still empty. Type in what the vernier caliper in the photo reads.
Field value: 24.4 mm
